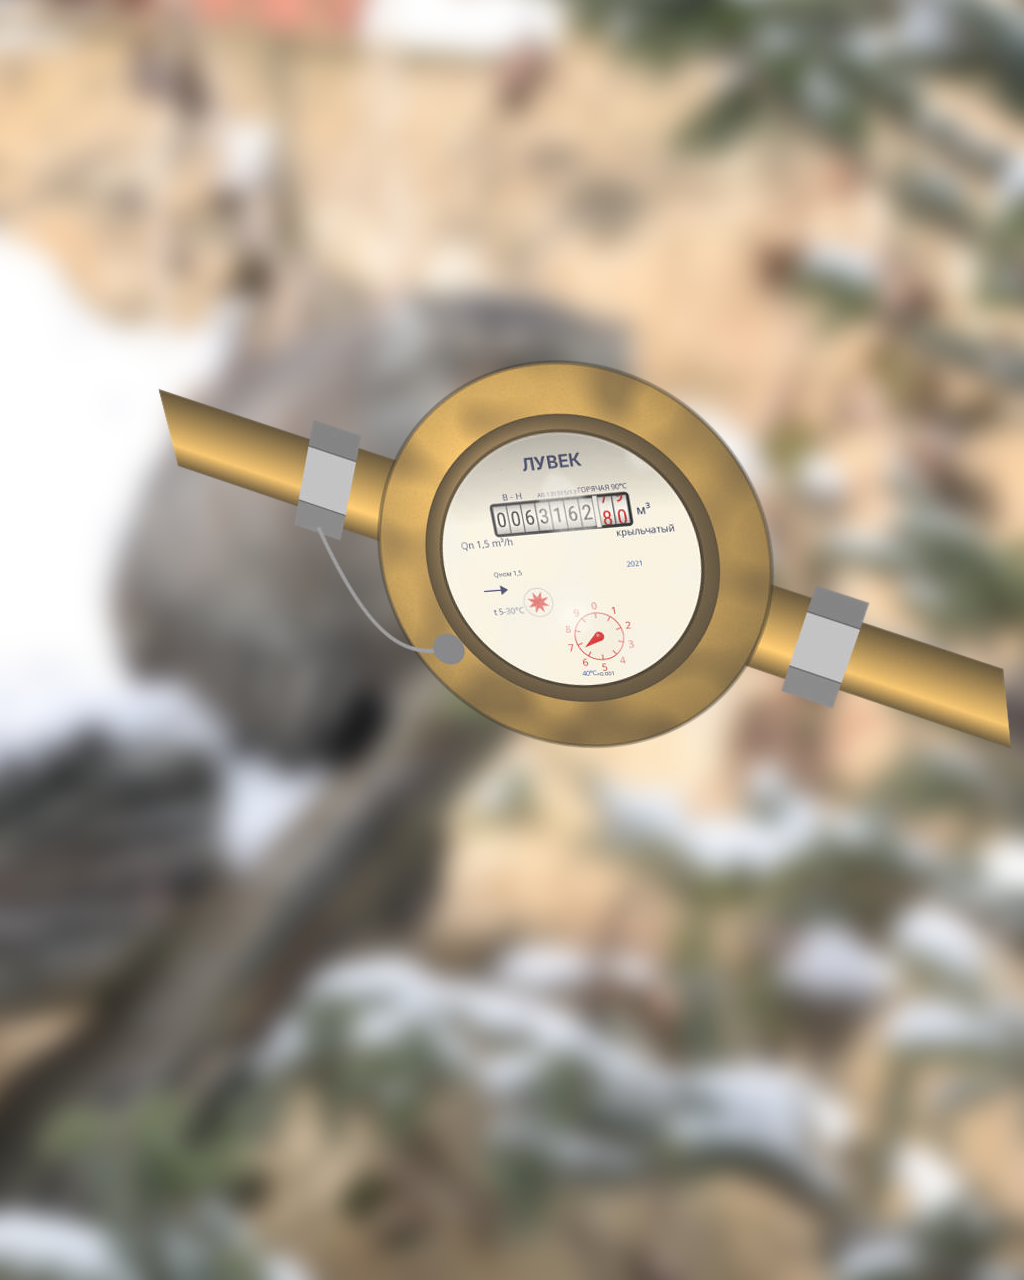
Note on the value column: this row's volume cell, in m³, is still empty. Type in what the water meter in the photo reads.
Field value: 63162.796 m³
